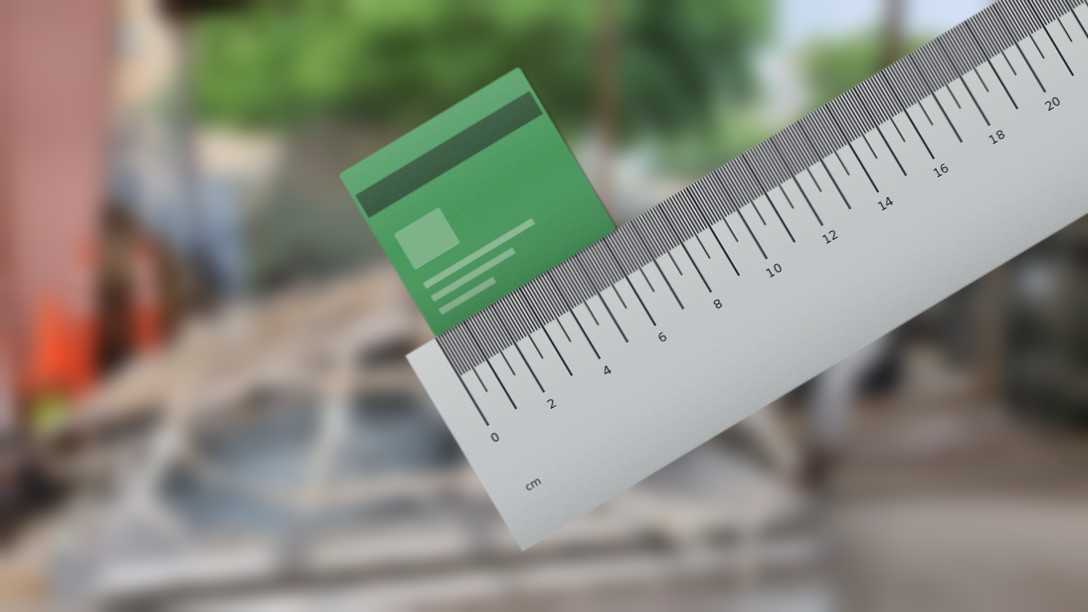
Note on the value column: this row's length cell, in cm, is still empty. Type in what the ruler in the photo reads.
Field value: 6.5 cm
